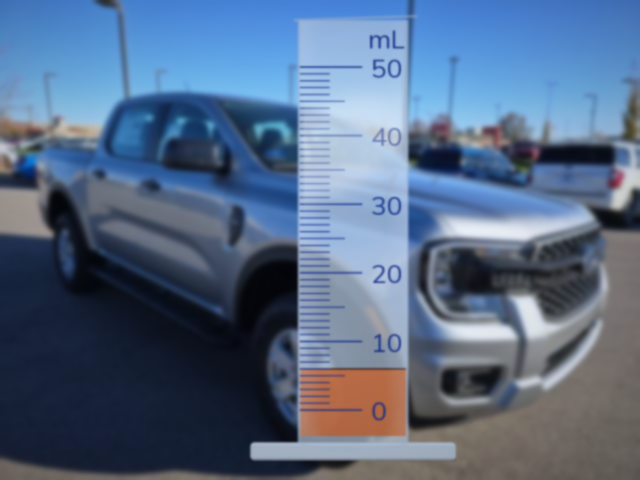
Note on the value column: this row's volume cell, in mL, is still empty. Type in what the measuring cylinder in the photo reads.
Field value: 6 mL
